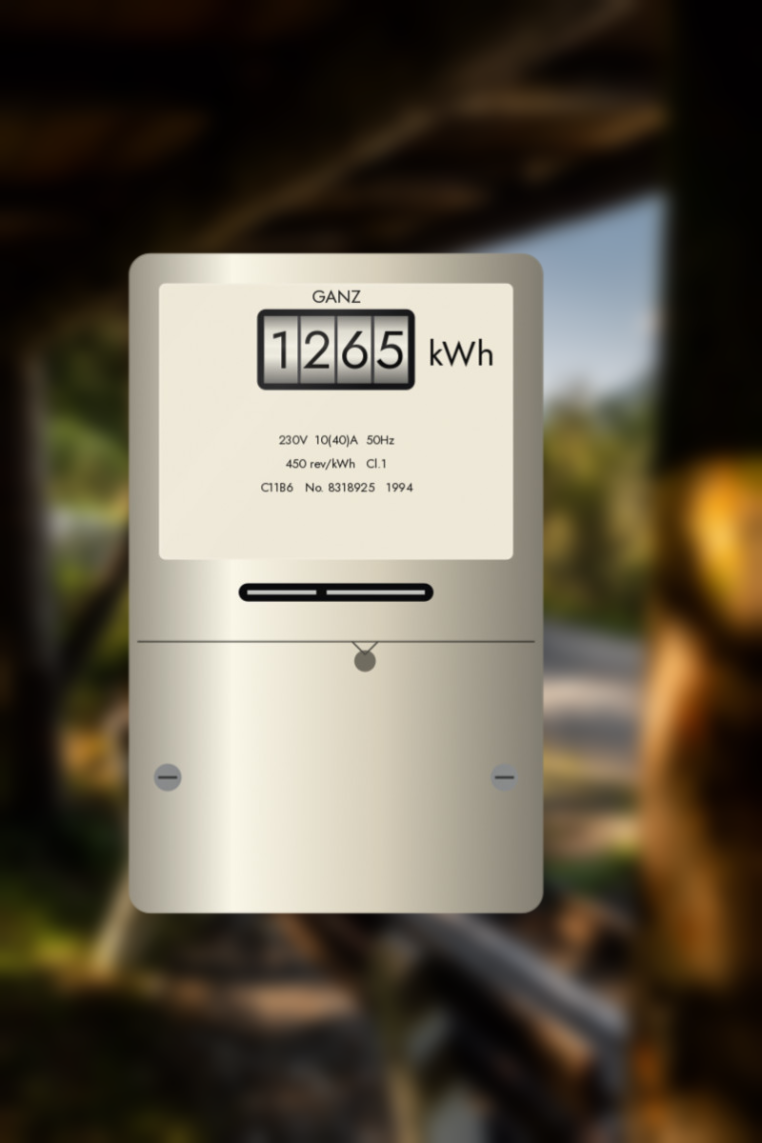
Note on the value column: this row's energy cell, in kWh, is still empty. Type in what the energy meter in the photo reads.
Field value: 1265 kWh
